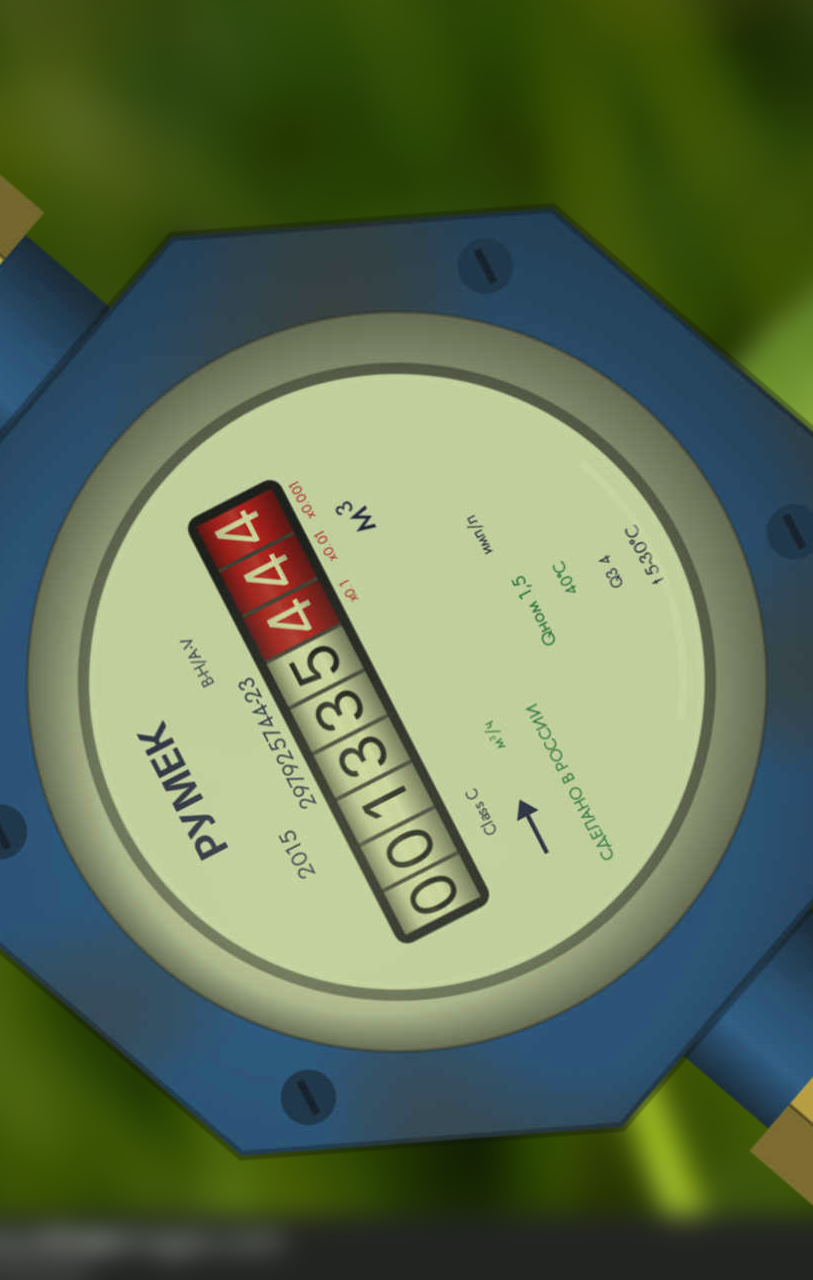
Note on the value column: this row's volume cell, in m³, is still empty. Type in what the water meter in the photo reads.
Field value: 1335.444 m³
